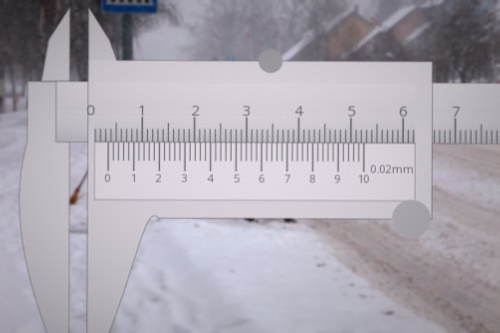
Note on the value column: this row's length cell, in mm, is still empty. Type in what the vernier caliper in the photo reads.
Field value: 3.5 mm
